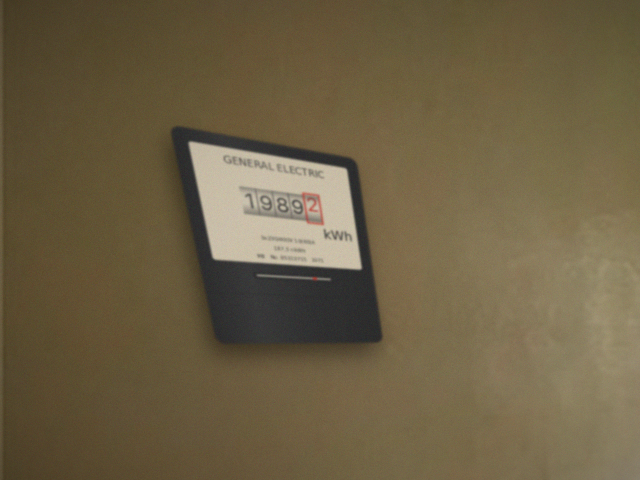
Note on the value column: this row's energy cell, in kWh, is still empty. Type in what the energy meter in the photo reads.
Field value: 1989.2 kWh
